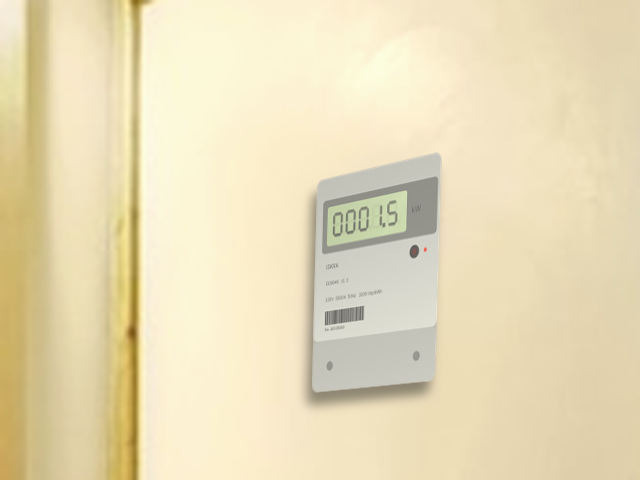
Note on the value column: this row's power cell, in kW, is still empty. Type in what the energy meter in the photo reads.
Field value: 1.5 kW
